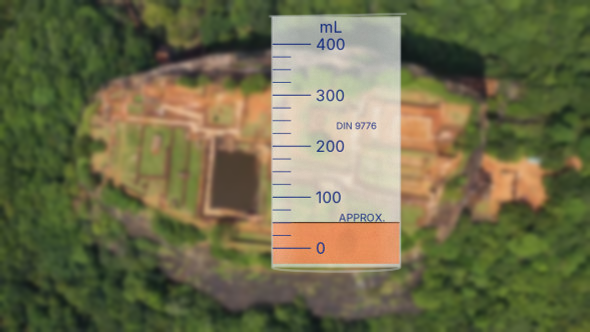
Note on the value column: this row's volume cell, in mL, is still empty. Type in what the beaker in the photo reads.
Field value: 50 mL
